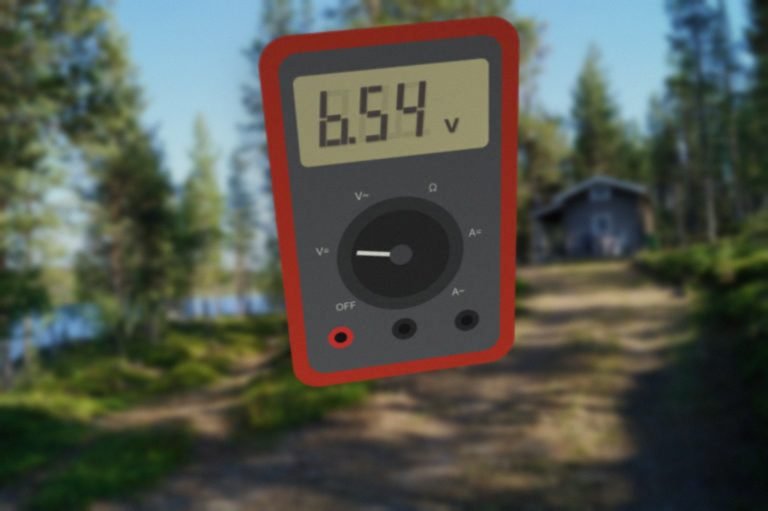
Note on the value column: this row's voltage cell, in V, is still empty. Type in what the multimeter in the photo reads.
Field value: 6.54 V
